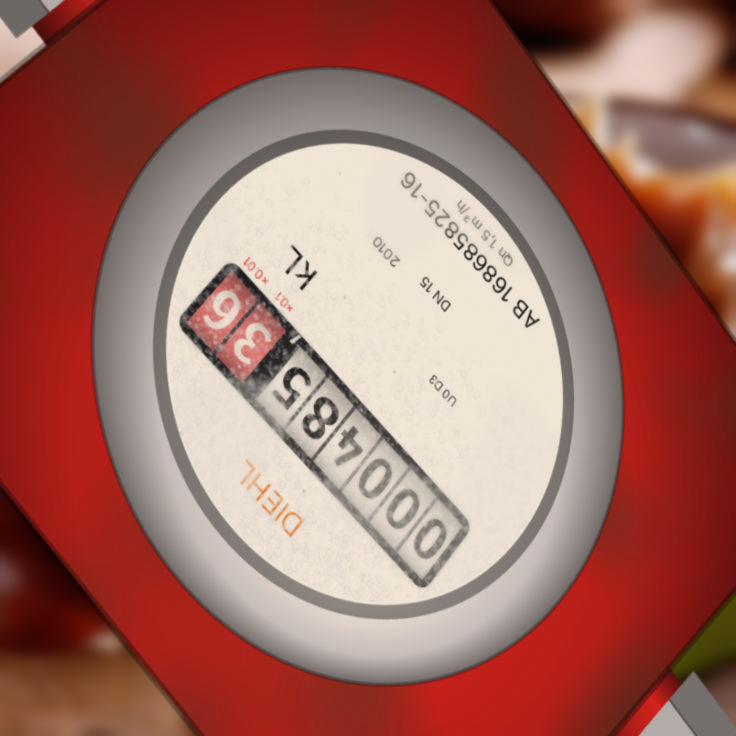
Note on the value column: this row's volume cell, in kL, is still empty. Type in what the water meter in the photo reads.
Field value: 485.36 kL
